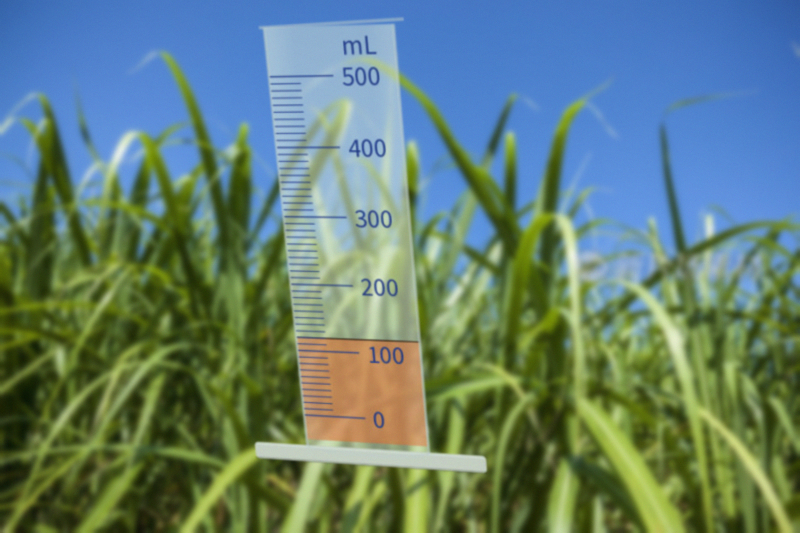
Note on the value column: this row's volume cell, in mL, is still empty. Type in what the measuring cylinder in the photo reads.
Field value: 120 mL
